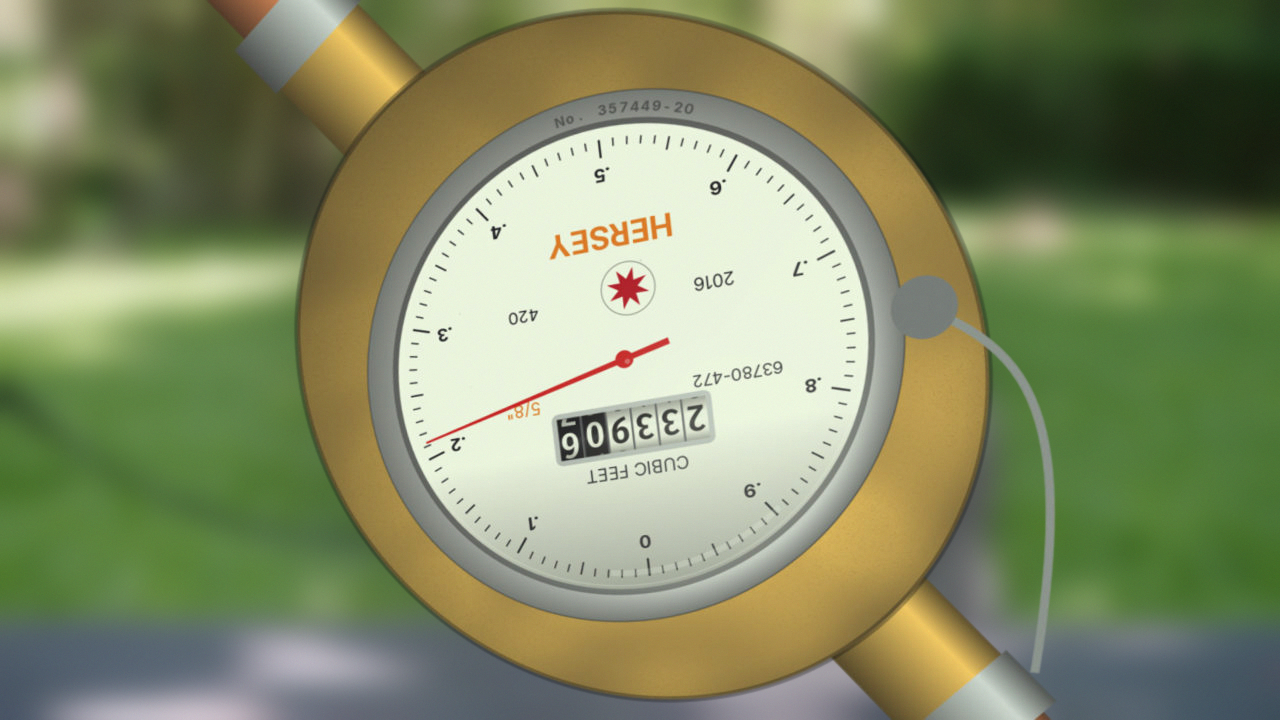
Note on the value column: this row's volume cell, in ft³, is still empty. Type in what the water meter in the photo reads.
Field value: 233906.21 ft³
